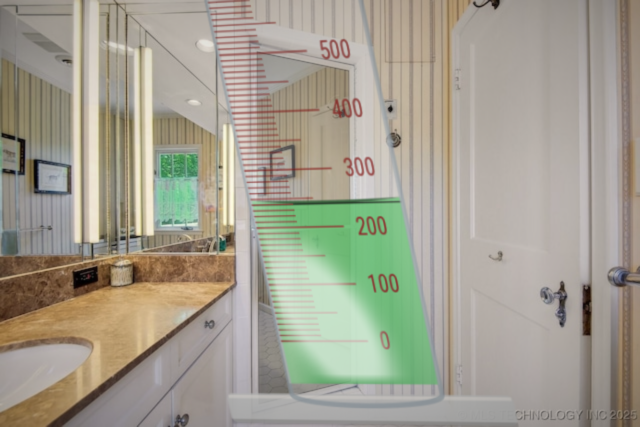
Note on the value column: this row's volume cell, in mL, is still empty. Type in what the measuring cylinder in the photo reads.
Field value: 240 mL
